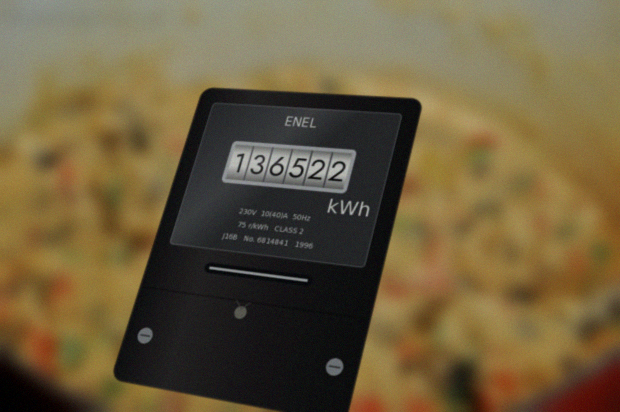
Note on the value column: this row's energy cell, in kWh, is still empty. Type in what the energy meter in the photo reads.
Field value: 136522 kWh
